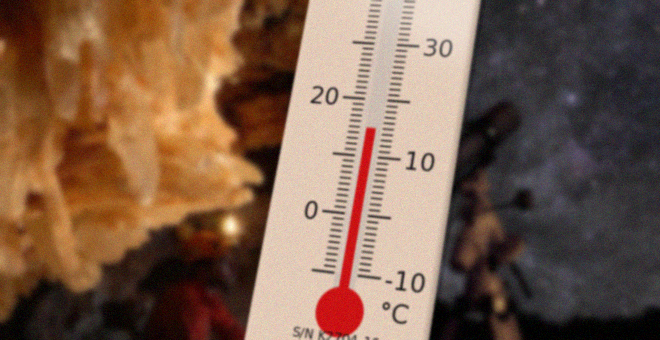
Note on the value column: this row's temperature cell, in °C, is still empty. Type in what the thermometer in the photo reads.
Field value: 15 °C
